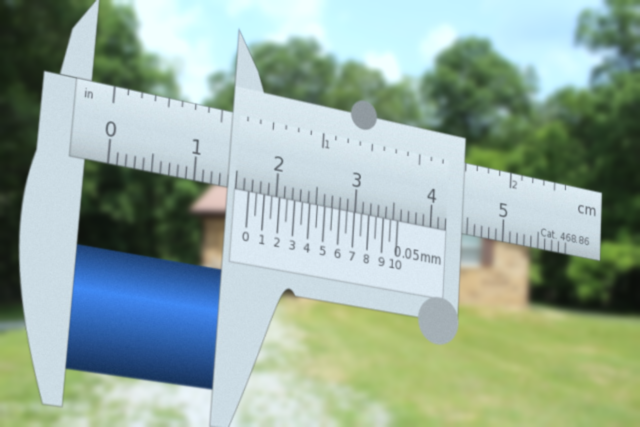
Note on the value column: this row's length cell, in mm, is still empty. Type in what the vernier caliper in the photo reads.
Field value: 16.6 mm
